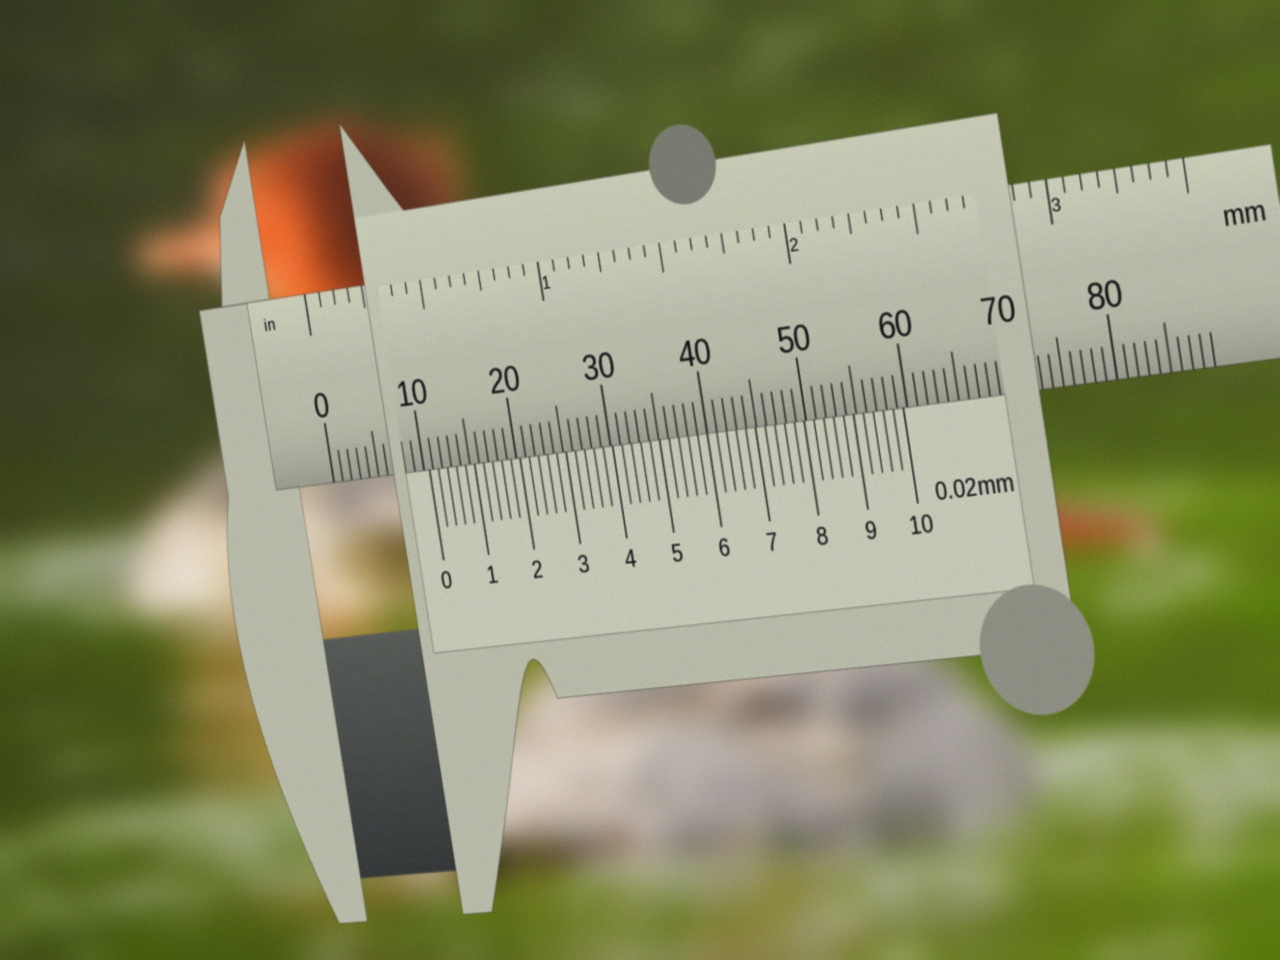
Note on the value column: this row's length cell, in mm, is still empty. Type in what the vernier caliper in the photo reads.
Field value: 10.6 mm
